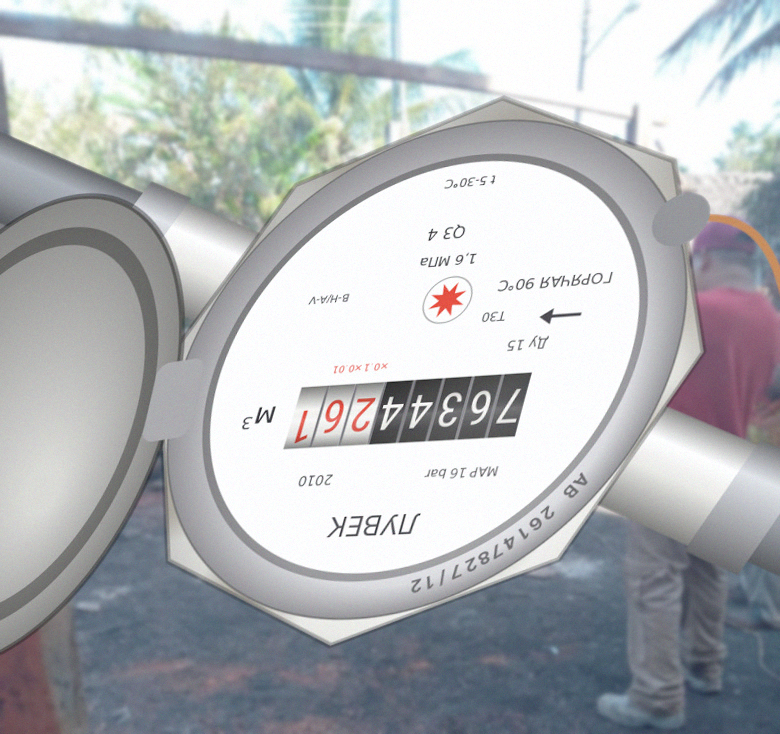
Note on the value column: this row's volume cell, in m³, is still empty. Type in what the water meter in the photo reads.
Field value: 76344.261 m³
